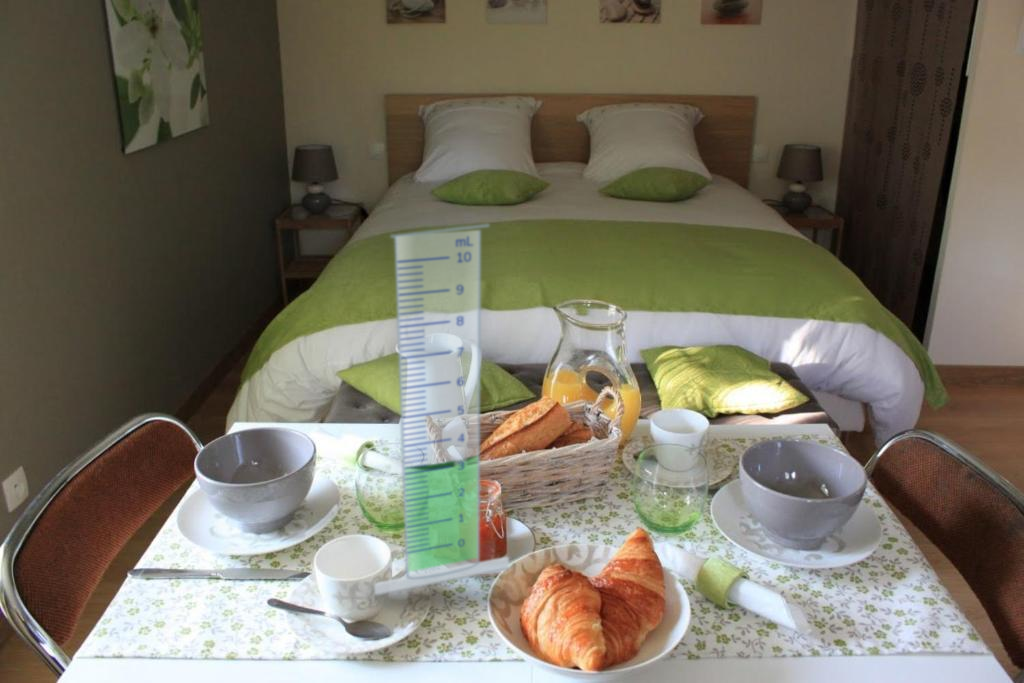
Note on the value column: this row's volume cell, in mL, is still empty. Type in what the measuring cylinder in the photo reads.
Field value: 3 mL
